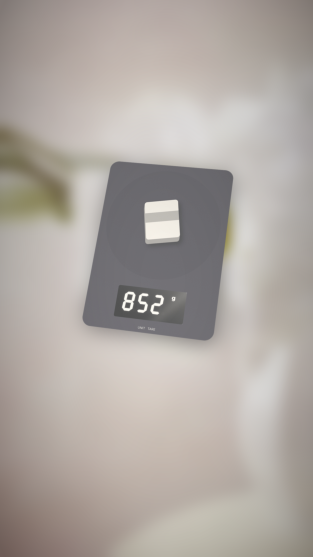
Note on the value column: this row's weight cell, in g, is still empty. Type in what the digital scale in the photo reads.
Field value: 852 g
